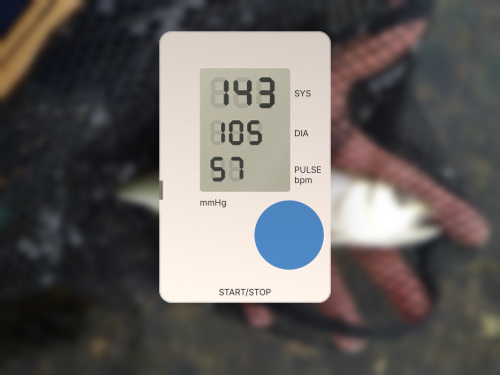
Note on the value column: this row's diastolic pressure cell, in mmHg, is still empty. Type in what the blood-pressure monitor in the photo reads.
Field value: 105 mmHg
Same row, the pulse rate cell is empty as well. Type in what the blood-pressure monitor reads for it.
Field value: 57 bpm
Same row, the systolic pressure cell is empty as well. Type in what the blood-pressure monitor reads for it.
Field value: 143 mmHg
